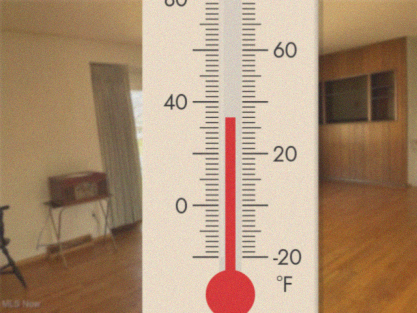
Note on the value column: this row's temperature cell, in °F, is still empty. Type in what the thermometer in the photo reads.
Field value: 34 °F
